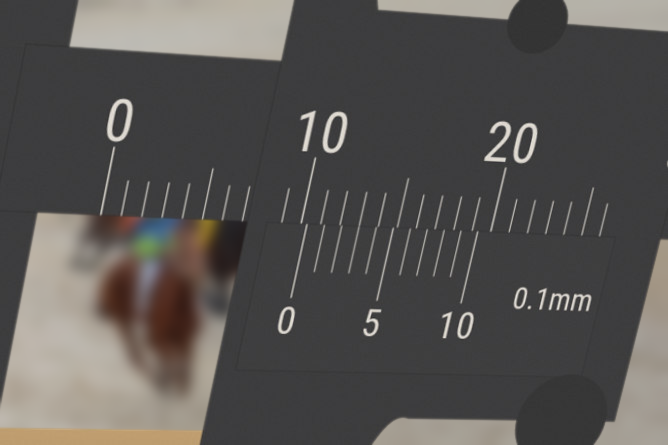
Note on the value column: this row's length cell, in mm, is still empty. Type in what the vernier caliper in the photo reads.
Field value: 10.3 mm
